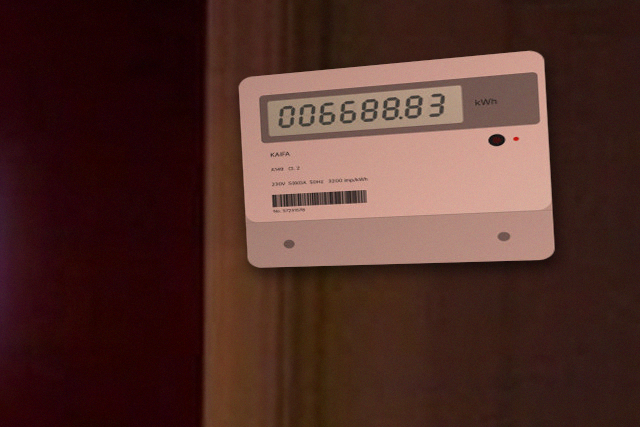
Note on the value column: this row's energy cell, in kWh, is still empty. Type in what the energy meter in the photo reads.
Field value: 6688.83 kWh
